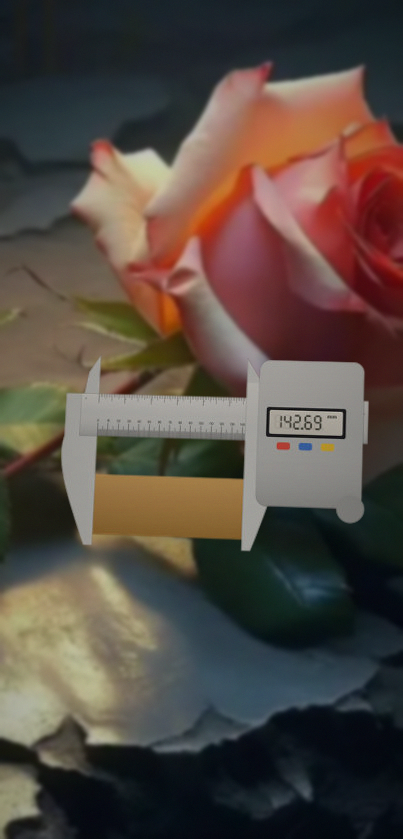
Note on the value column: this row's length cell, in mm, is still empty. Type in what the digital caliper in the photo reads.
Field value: 142.69 mm
